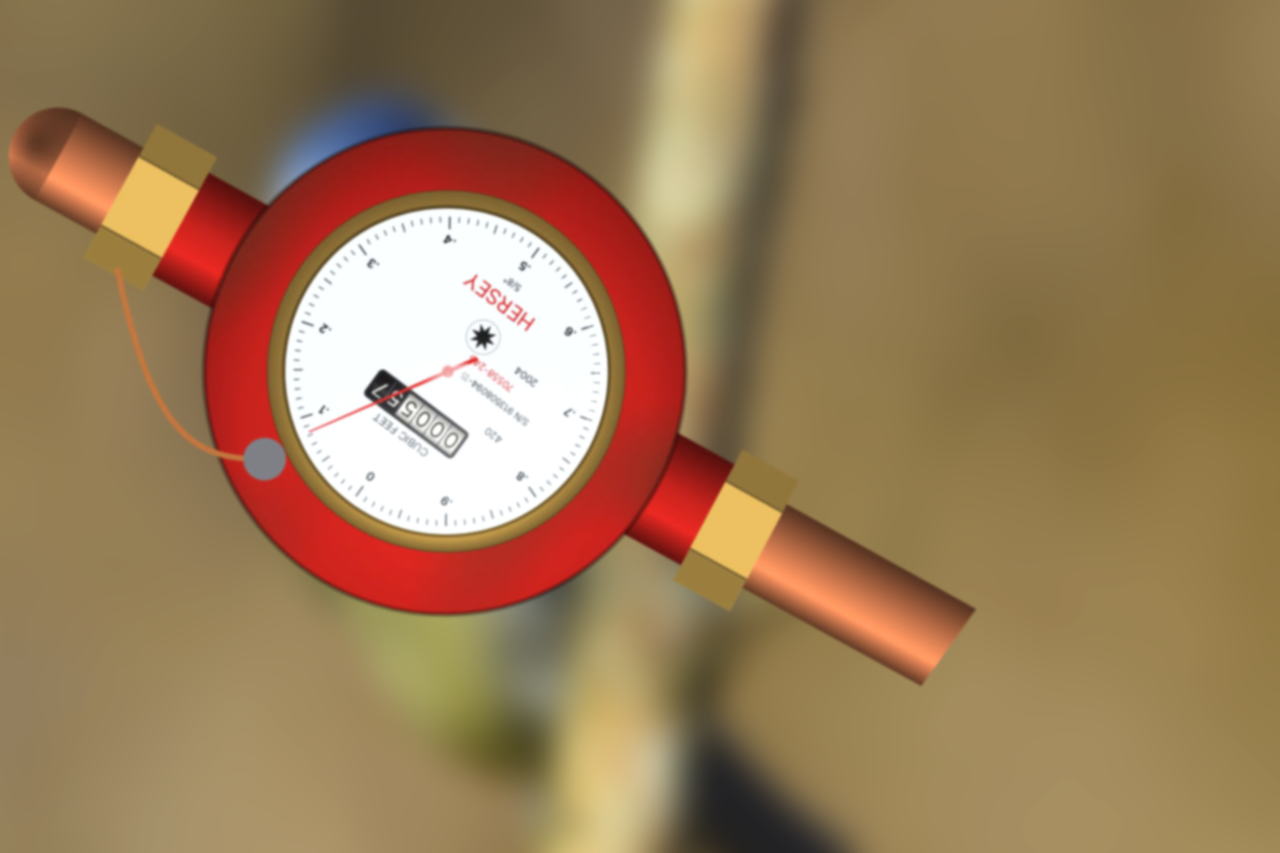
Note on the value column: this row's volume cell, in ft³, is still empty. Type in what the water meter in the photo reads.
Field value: 557.08 ft³
